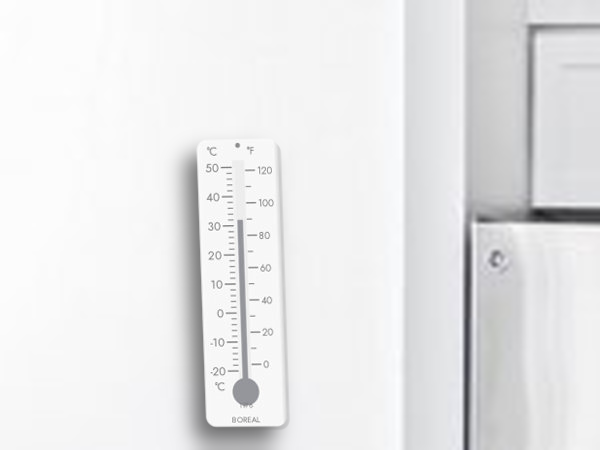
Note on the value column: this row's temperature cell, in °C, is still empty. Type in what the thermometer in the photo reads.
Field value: 32 °C
